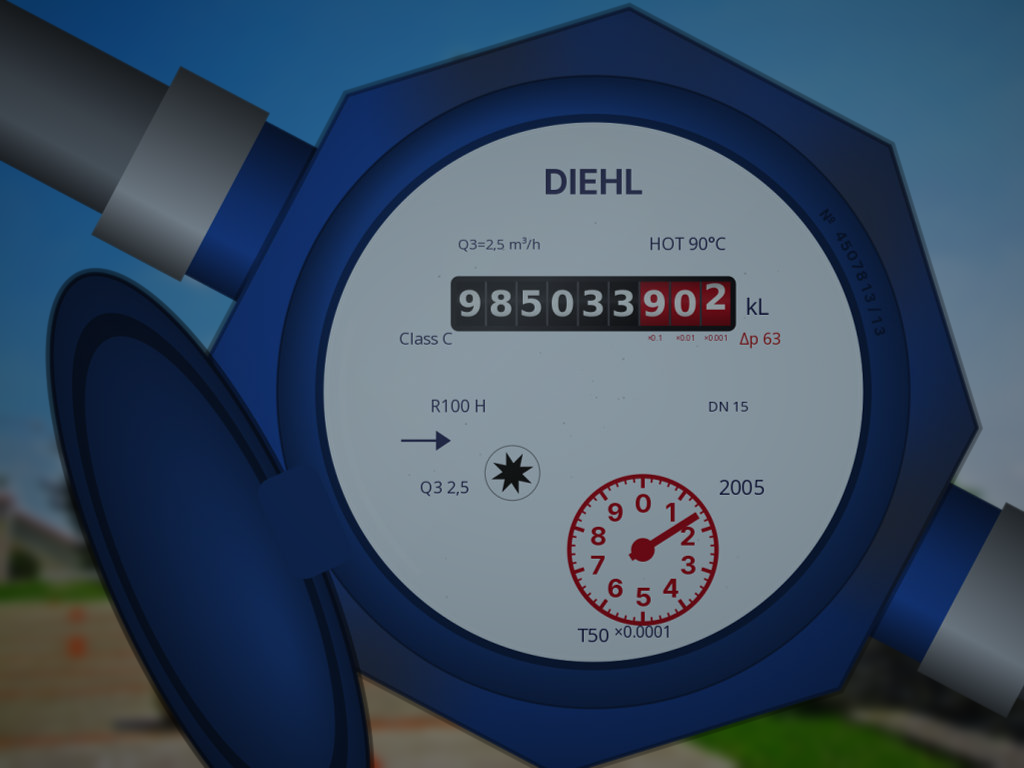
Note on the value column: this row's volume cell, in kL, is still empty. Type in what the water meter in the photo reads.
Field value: 985033.9021 kL
